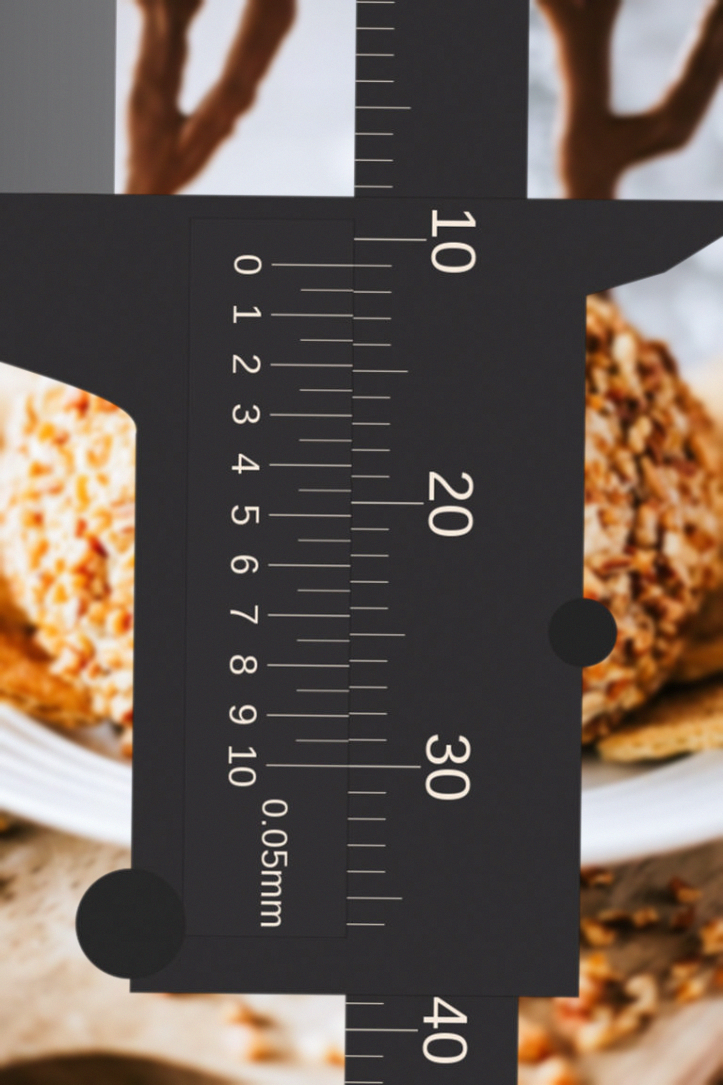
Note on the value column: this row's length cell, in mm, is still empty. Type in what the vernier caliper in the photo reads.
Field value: 11.00 mm
